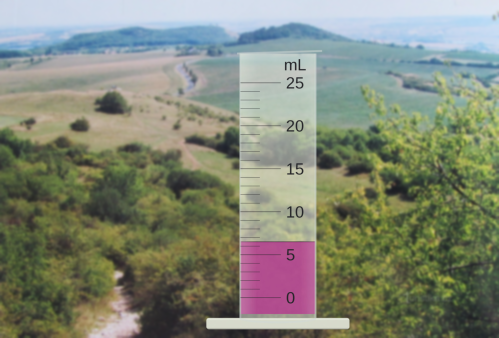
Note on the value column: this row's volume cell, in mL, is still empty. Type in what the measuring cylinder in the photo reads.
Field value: 6.5 mL
